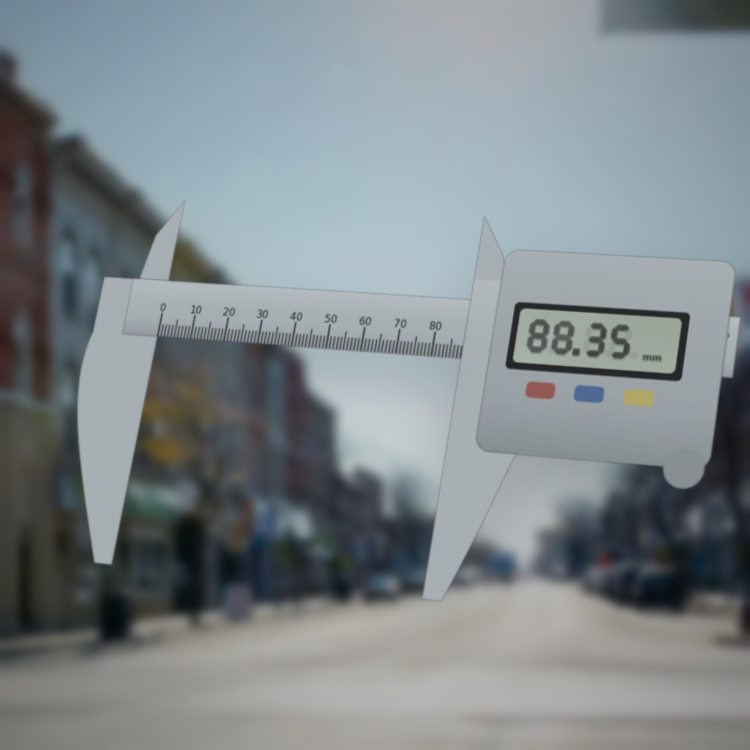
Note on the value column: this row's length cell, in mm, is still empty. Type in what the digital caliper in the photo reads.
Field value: 88.35 mm
